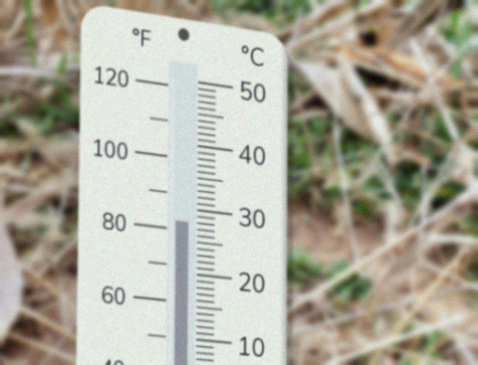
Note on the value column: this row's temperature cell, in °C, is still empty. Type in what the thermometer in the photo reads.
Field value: 28 °C
